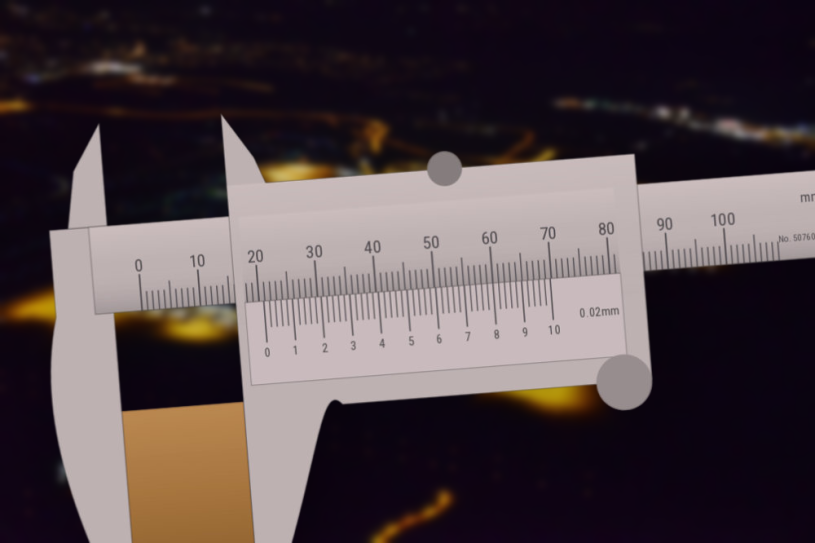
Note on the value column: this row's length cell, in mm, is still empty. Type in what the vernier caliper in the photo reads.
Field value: 20.8 mm
